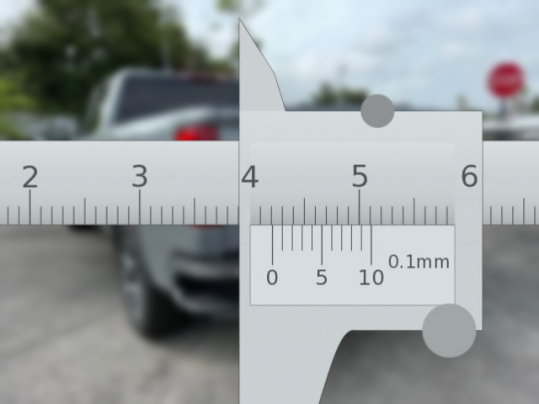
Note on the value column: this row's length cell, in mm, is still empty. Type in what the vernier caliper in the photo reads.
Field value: 42.1 mm
